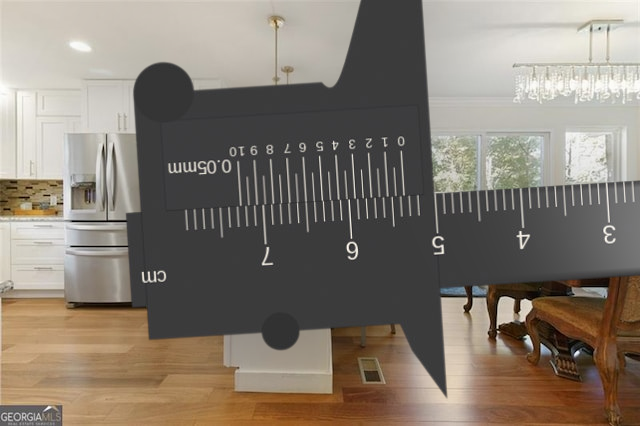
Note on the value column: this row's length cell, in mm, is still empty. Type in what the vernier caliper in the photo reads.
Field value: 53.6 mm
